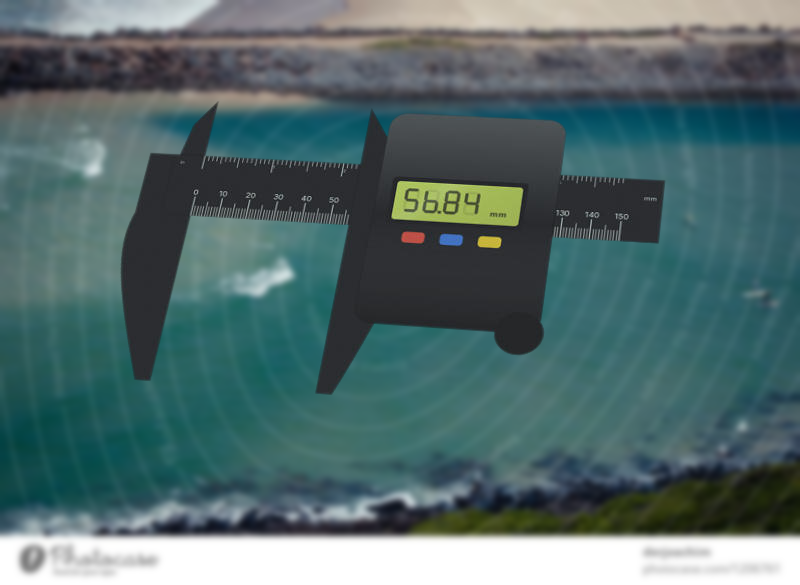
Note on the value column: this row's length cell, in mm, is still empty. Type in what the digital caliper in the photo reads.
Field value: 56.84 mm
